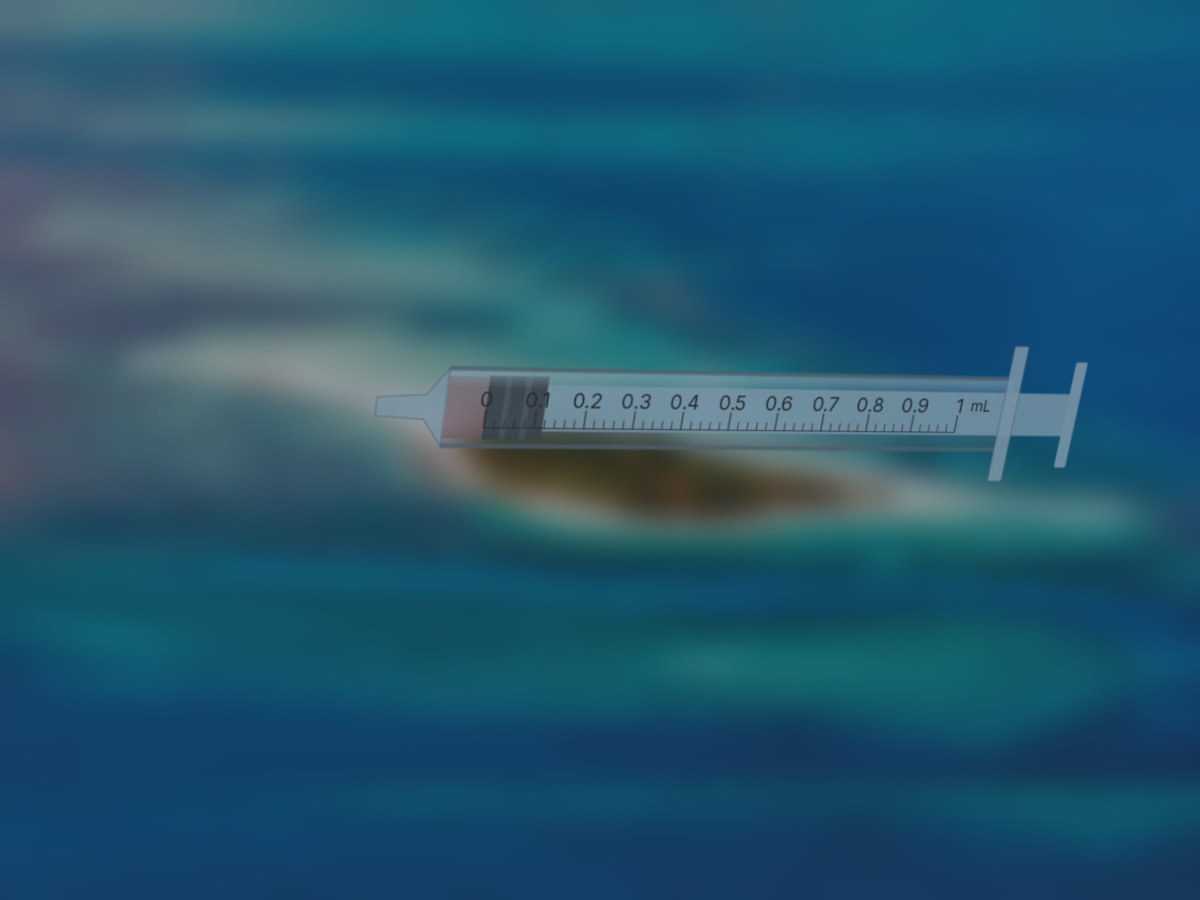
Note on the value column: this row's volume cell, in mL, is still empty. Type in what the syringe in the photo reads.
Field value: 0 mL
